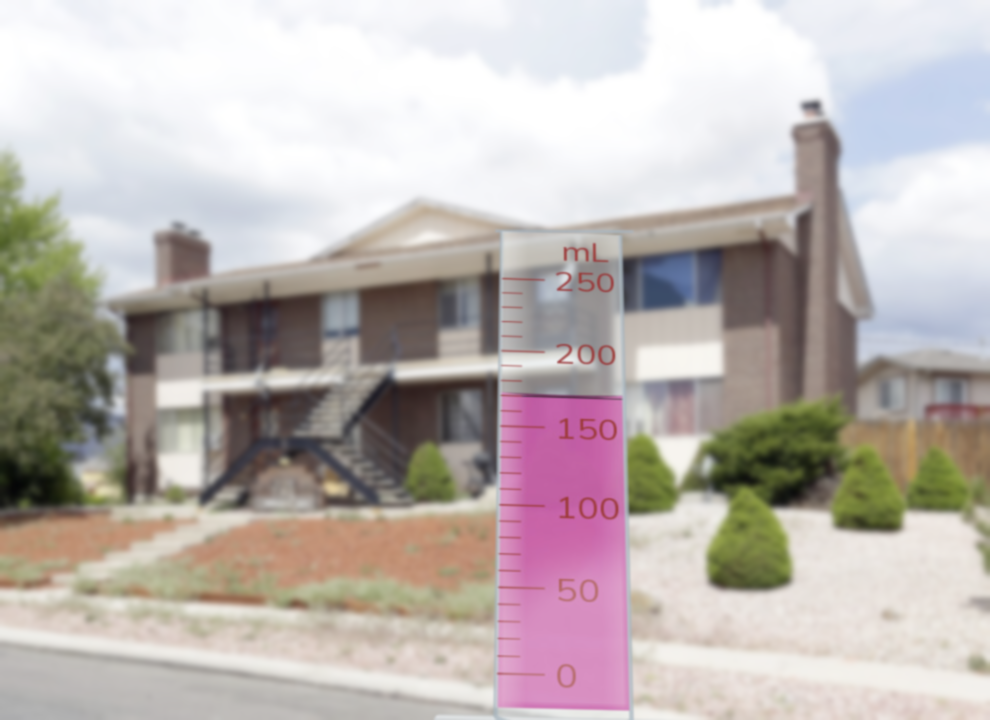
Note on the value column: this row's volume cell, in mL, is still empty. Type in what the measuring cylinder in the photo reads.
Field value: 170 mL
